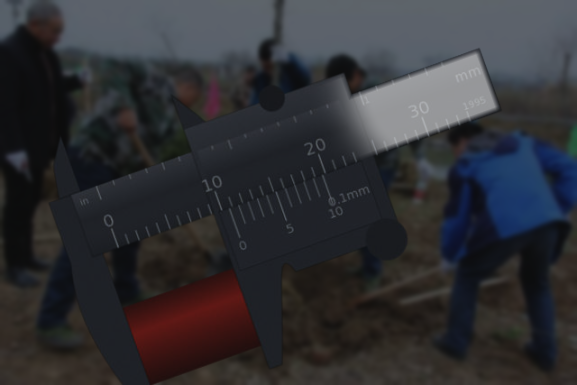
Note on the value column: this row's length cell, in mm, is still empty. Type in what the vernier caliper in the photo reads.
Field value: 10.7 mm
